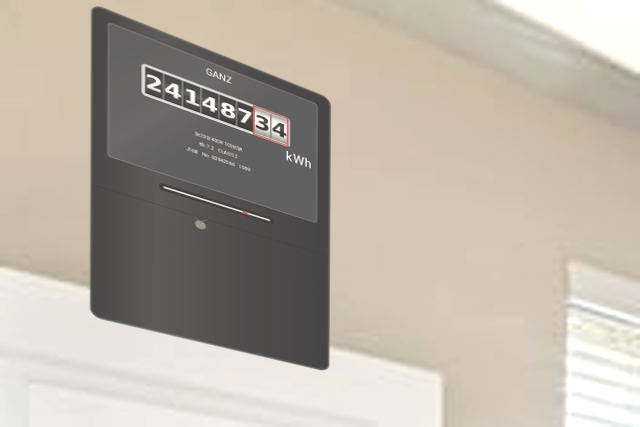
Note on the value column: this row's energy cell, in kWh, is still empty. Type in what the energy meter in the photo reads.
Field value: 241487.34 kWh
